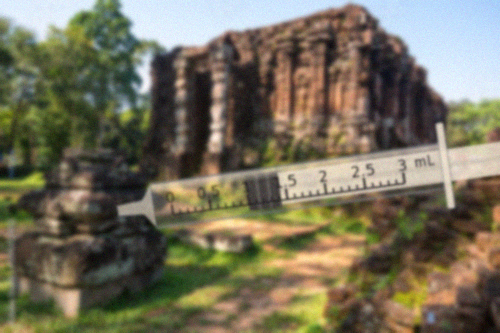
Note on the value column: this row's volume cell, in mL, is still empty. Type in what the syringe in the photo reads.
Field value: 1 mL
